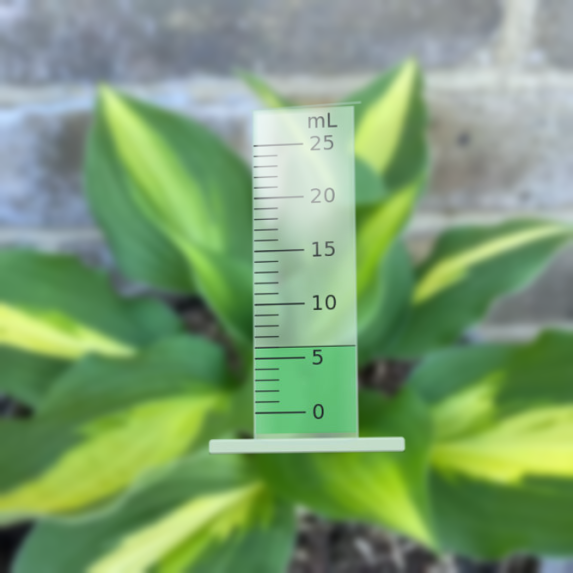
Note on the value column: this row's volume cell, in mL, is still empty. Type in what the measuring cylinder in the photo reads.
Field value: 6 mL
